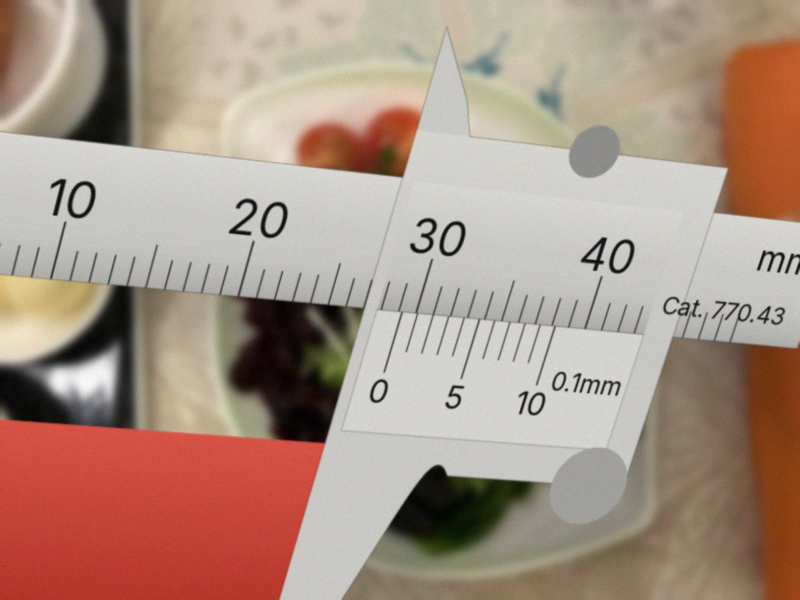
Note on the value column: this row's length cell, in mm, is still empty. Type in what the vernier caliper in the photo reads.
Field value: 29.2 mm
